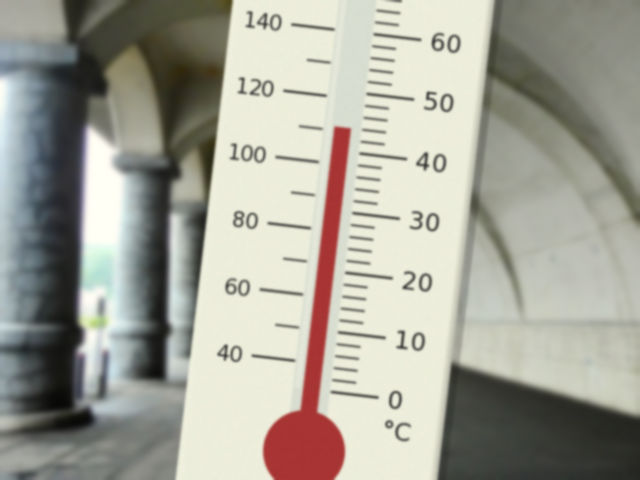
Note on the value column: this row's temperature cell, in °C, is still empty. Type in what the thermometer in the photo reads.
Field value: 44 °C
